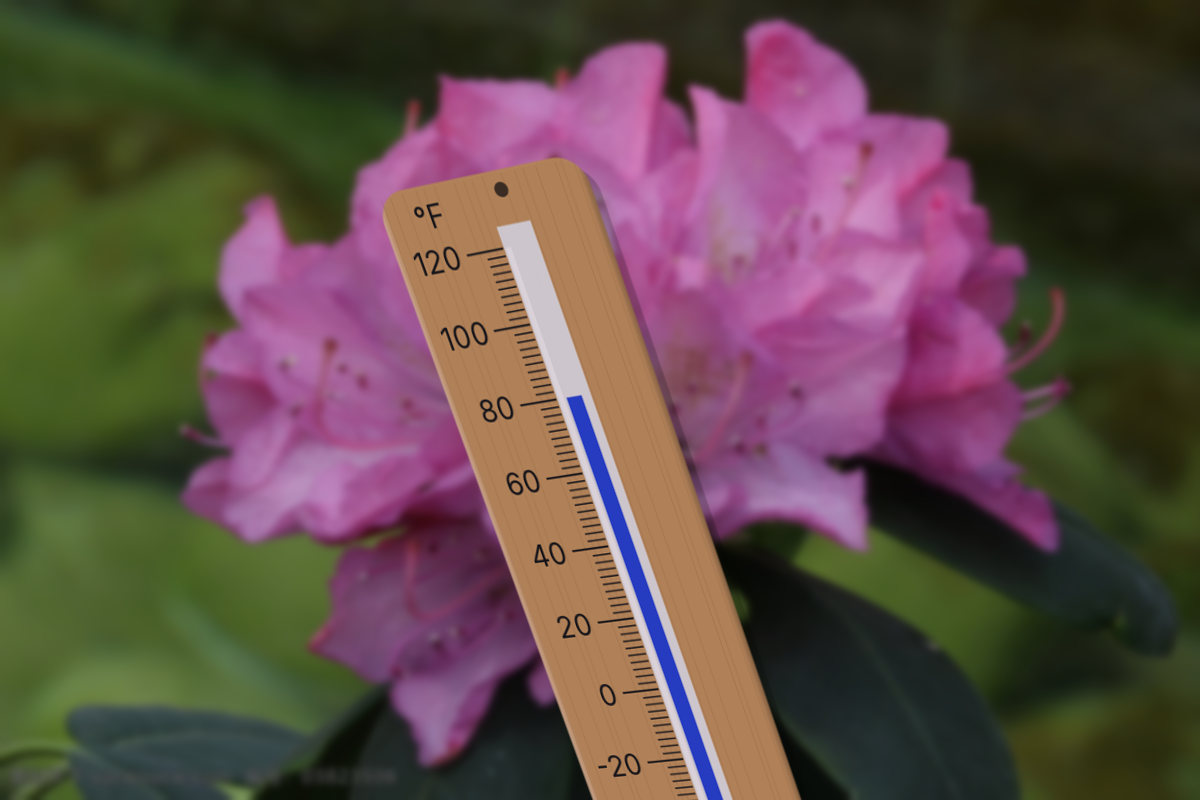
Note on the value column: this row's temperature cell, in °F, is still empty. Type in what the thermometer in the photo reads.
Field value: 80 °F
